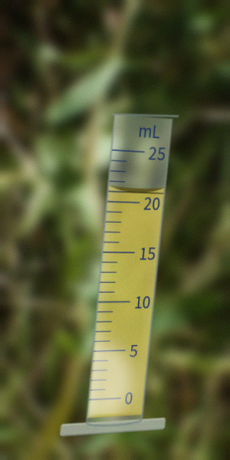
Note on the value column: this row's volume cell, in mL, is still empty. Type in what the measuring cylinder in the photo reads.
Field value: 21 mL
